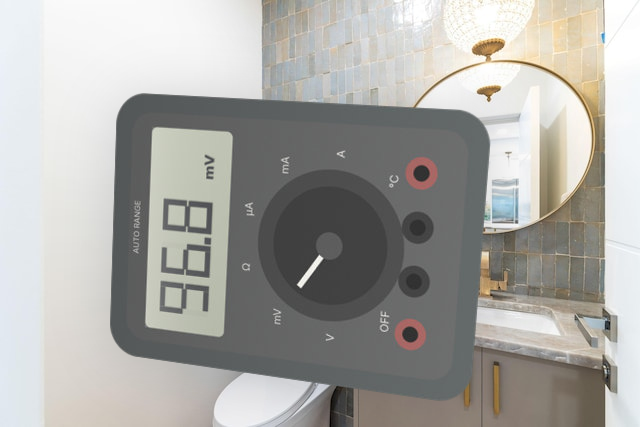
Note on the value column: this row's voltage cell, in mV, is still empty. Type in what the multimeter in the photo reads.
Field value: 96.8 mV
